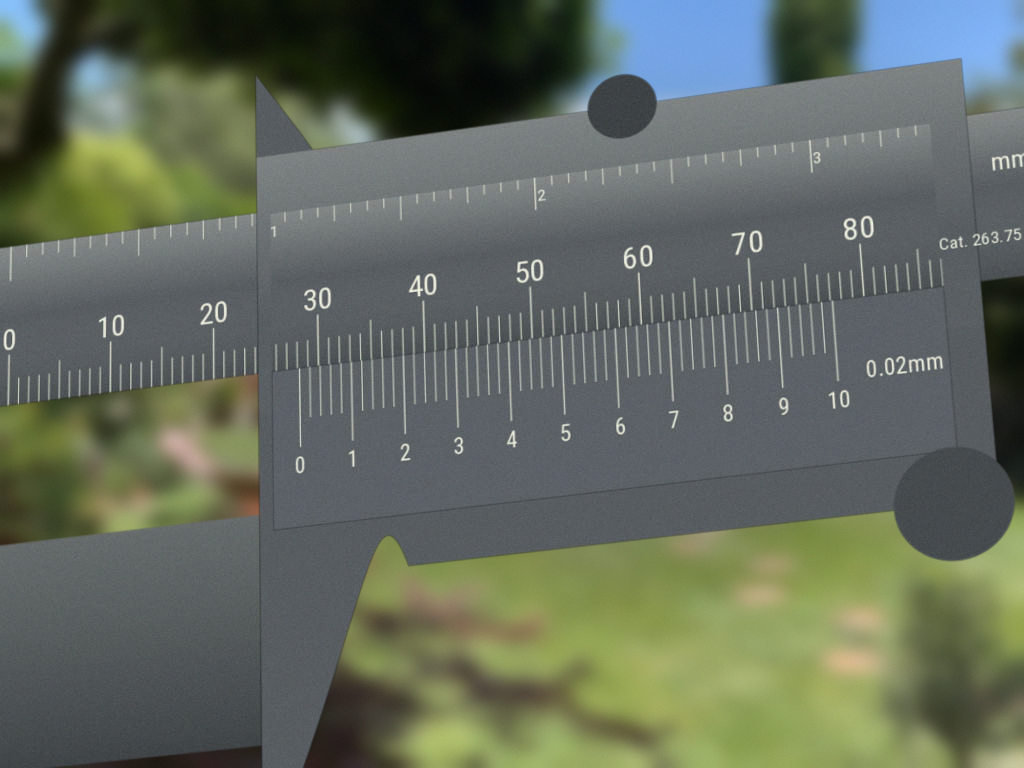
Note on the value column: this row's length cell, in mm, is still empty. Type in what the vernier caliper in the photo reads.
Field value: 28.2 mm
